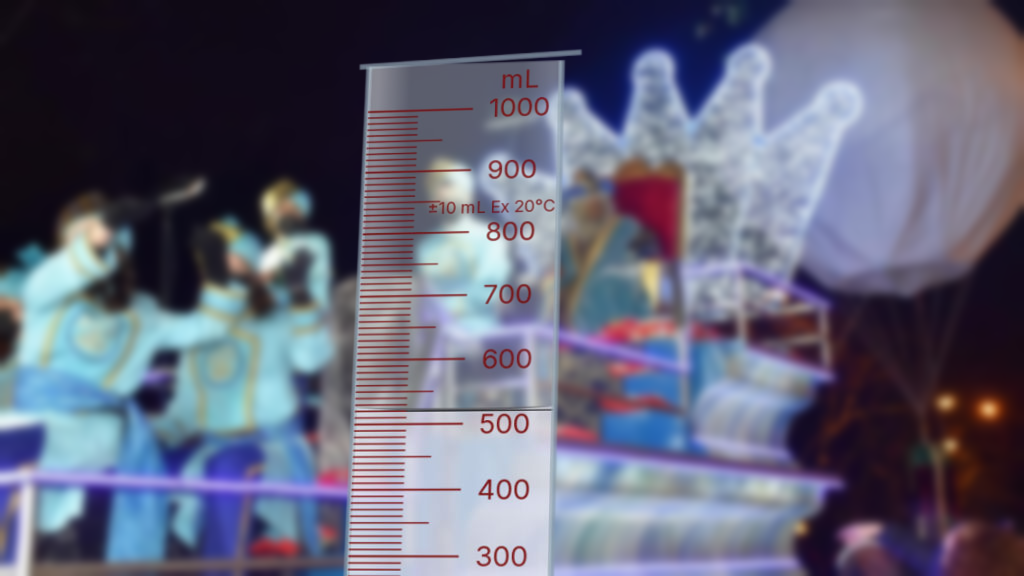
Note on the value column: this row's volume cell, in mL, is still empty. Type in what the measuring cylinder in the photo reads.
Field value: 520 mL
